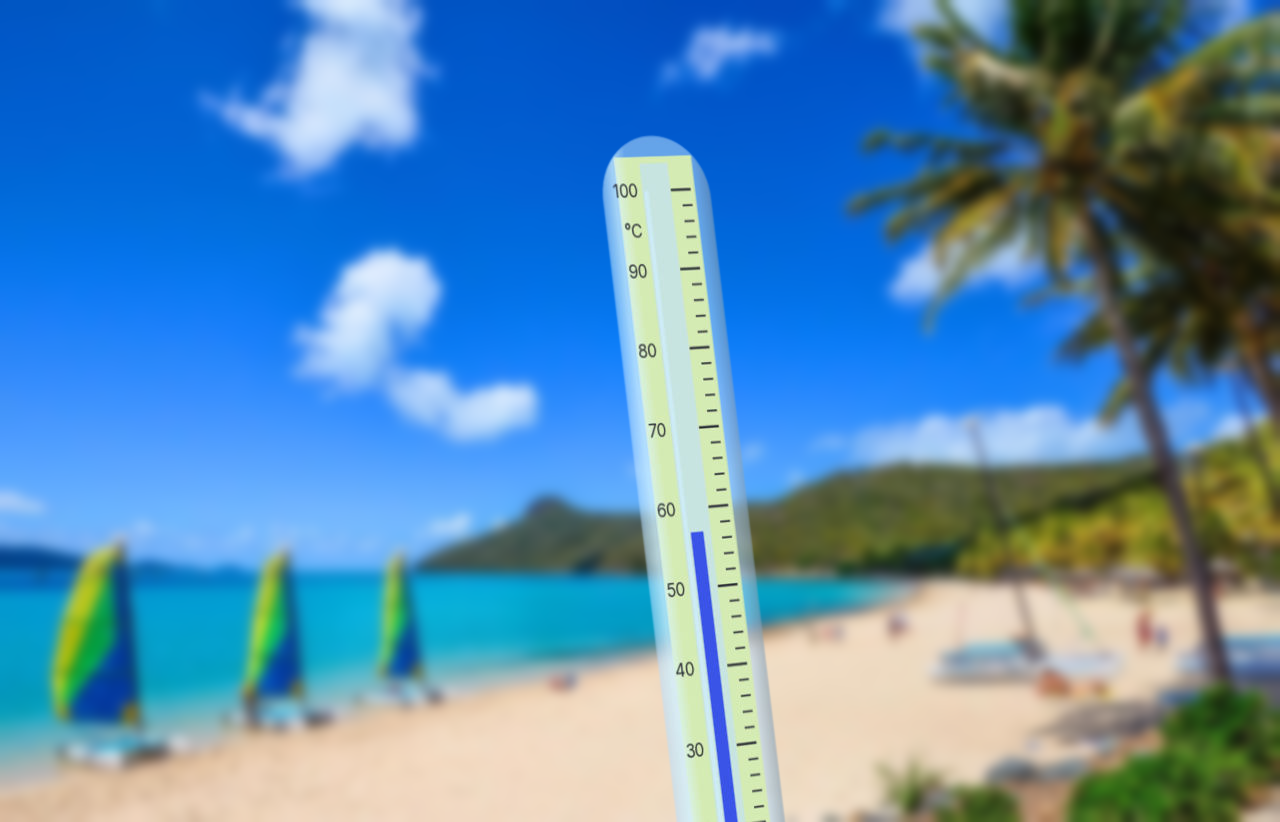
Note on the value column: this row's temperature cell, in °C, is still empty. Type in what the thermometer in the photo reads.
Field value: 57 °C
